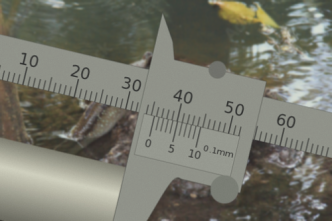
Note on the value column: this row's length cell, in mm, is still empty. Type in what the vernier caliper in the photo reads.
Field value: 35.6 mm
